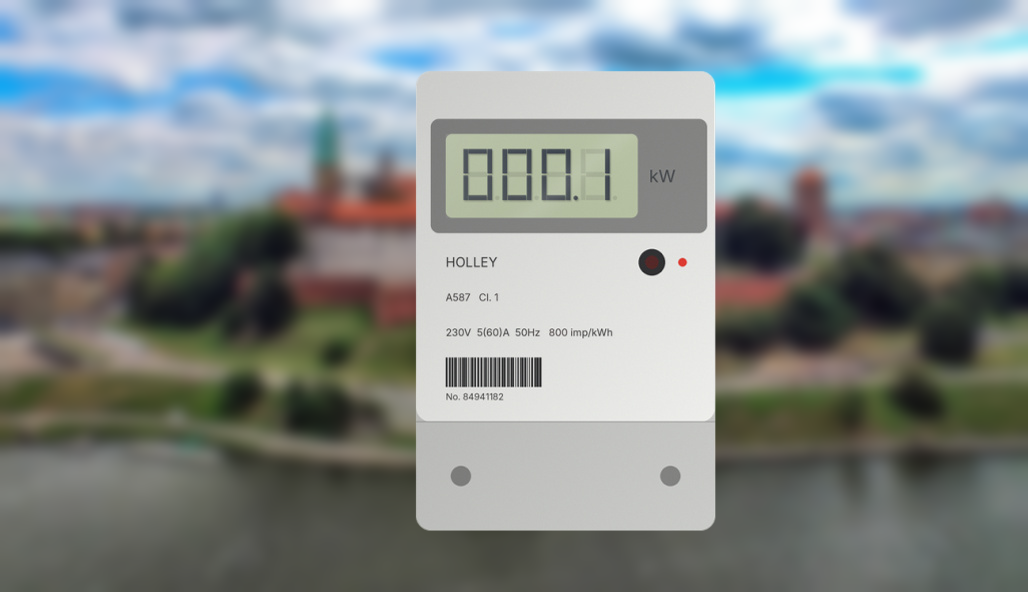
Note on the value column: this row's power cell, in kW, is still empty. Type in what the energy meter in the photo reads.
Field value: 0.1 kW
